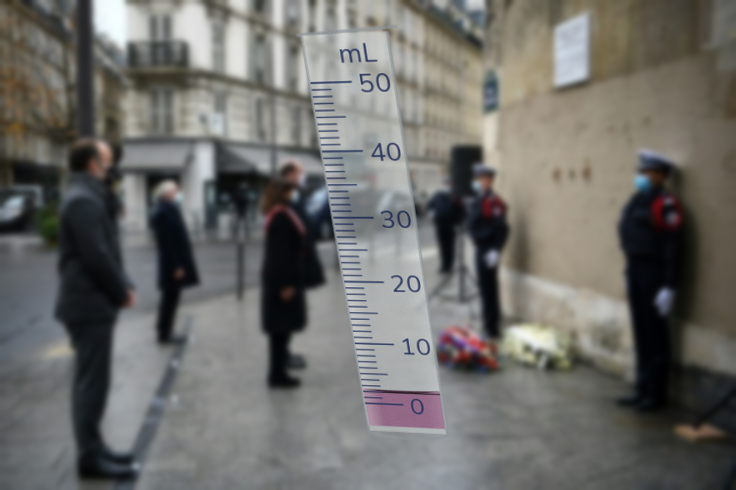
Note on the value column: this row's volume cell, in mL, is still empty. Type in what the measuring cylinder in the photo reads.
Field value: 2 mL
